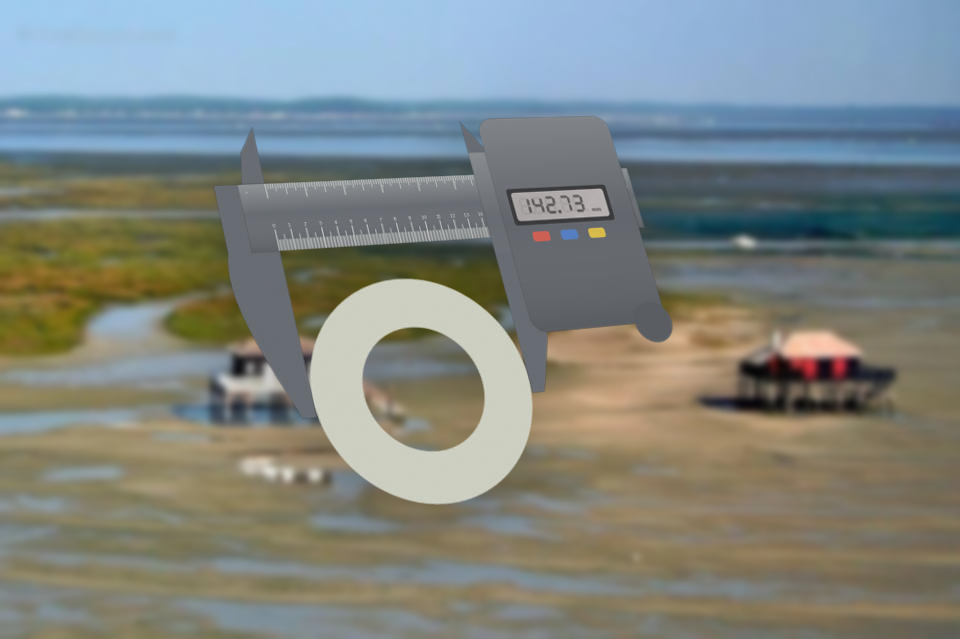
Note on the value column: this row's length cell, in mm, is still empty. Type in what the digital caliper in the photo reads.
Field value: 142.73 mm
